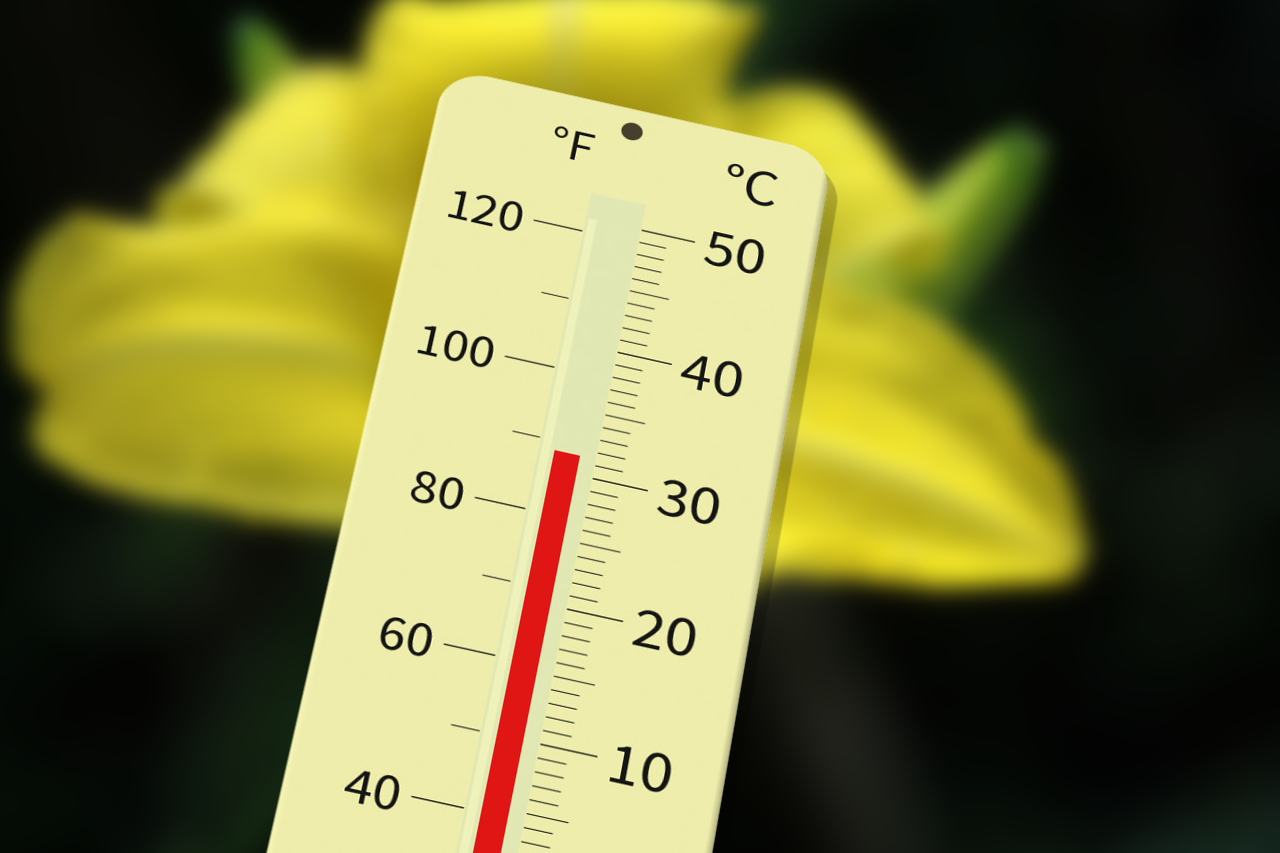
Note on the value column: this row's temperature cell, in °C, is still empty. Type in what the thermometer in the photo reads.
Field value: 31.5 °C
